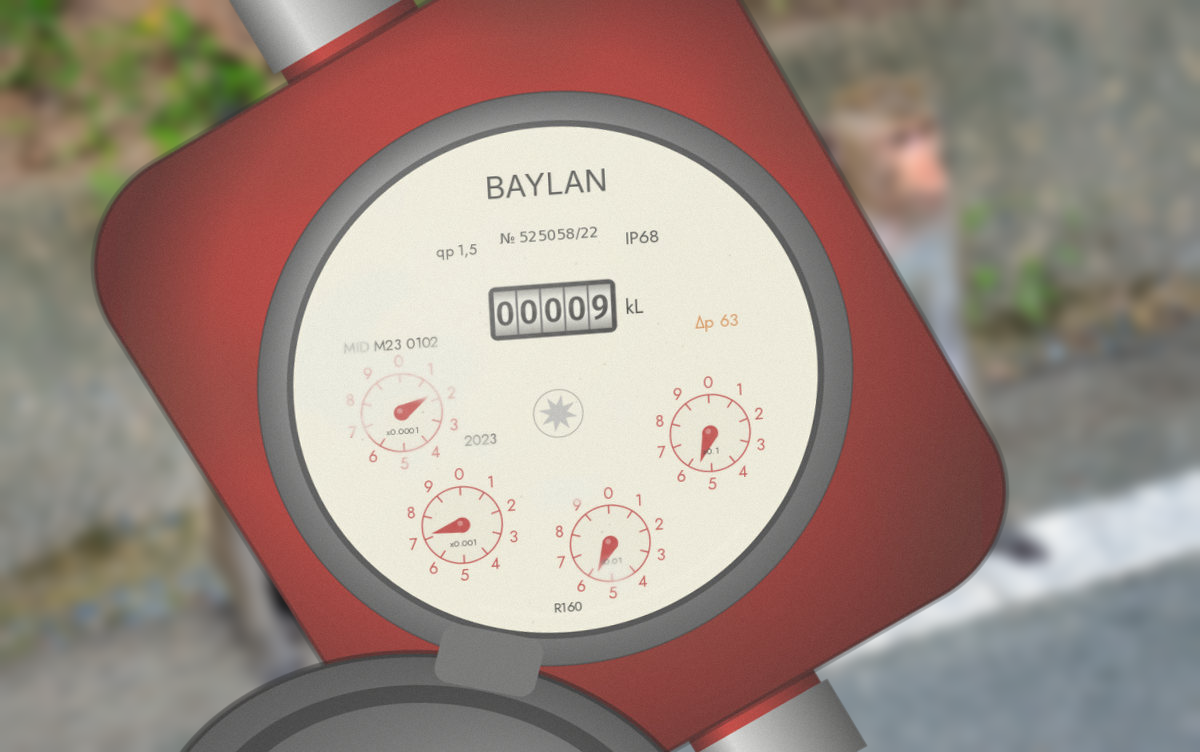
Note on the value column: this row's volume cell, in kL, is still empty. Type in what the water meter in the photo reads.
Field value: 9.5571 kL
